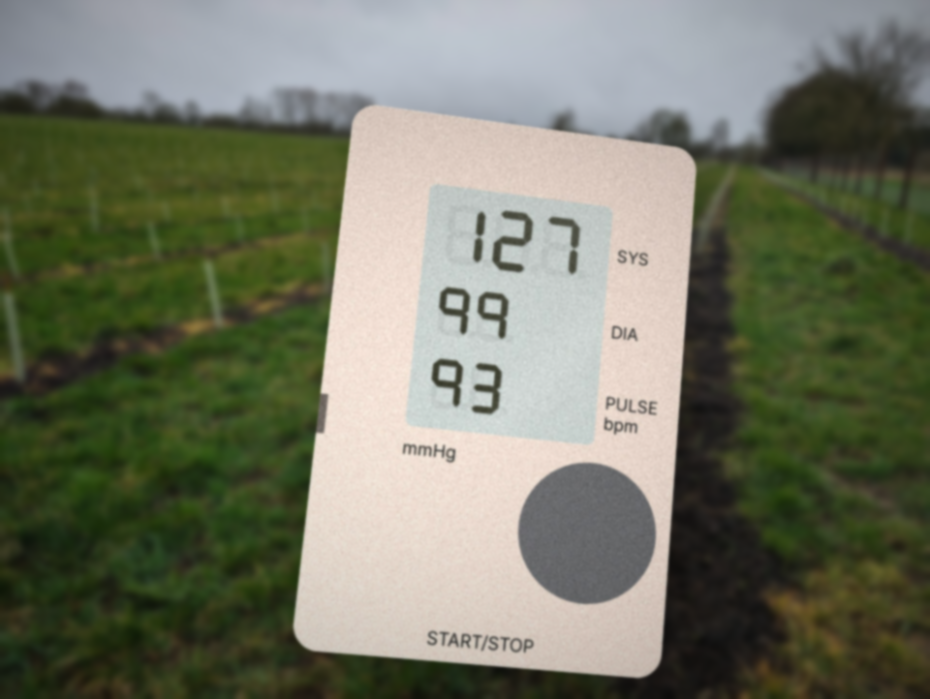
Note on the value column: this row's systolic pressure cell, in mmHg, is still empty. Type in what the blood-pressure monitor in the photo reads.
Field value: 127 mmHg
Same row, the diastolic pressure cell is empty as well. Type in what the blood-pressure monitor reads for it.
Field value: 99 mmHg
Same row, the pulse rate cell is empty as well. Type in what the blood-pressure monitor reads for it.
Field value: 93 bpm
